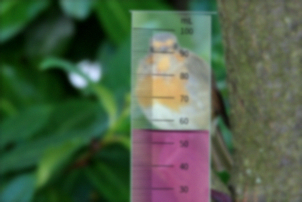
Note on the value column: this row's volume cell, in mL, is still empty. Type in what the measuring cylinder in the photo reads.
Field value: 55 mL
